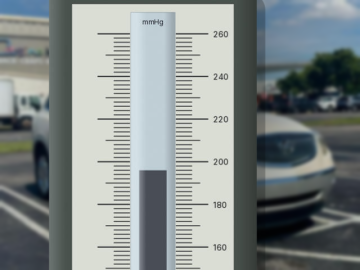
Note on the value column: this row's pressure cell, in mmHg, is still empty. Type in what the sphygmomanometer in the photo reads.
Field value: 196 mmHg
